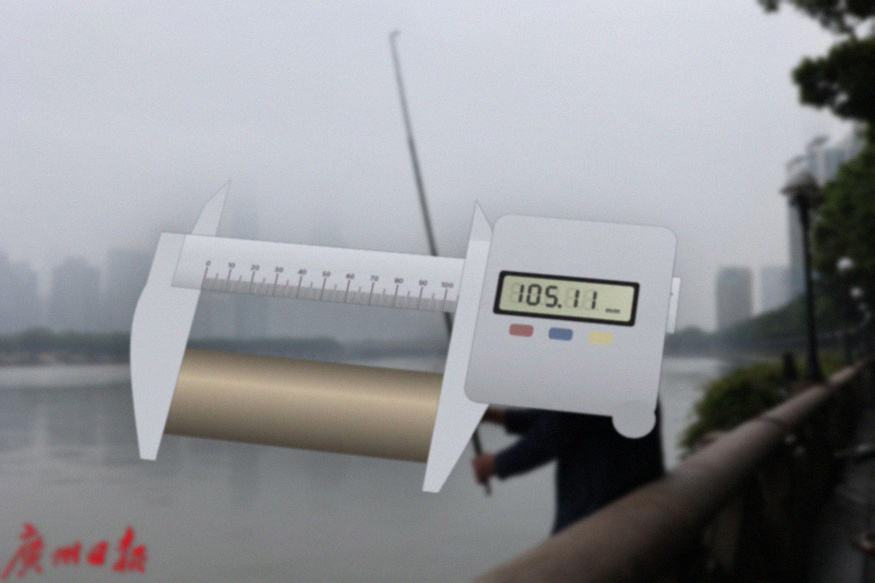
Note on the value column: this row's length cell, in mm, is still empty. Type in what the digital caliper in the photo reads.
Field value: 105.11 mm
